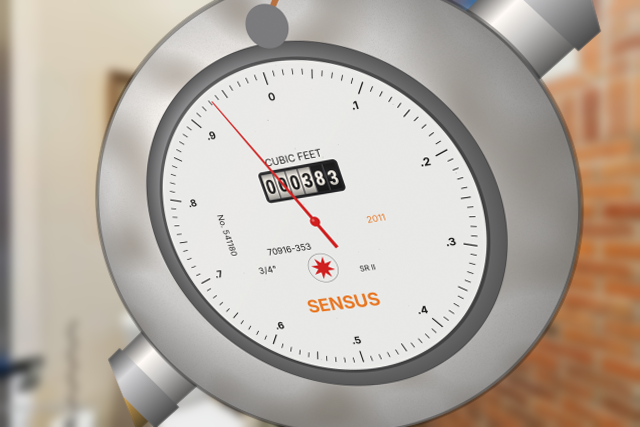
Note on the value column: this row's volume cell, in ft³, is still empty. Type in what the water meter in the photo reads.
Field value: 382.93 ft³
